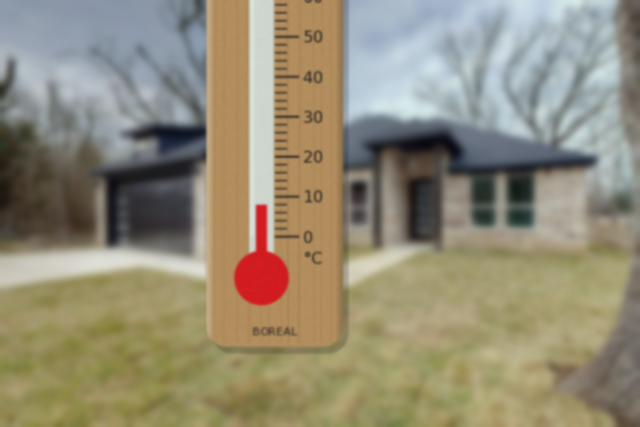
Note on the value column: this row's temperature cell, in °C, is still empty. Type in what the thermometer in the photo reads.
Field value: 8 °C
